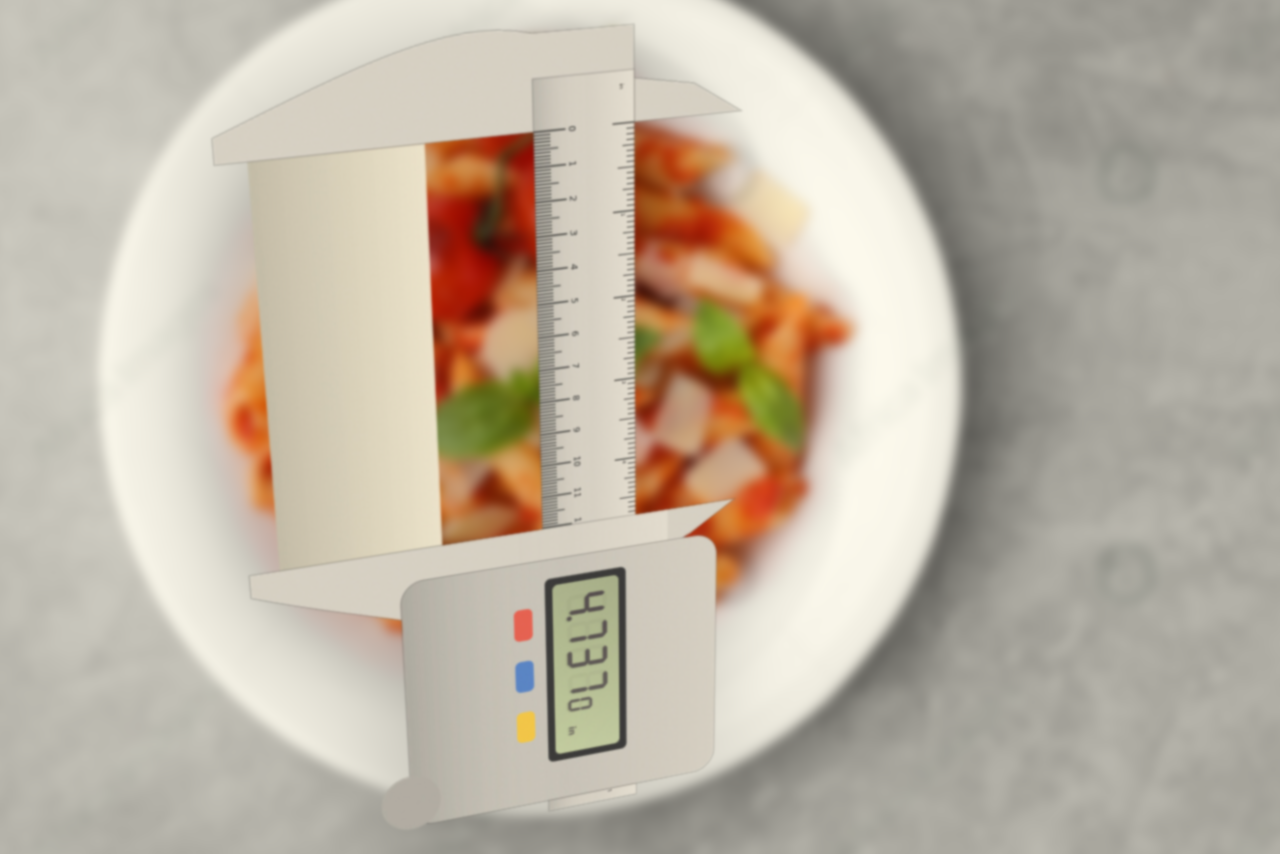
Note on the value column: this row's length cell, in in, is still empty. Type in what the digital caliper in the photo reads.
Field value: 4.7370 in
